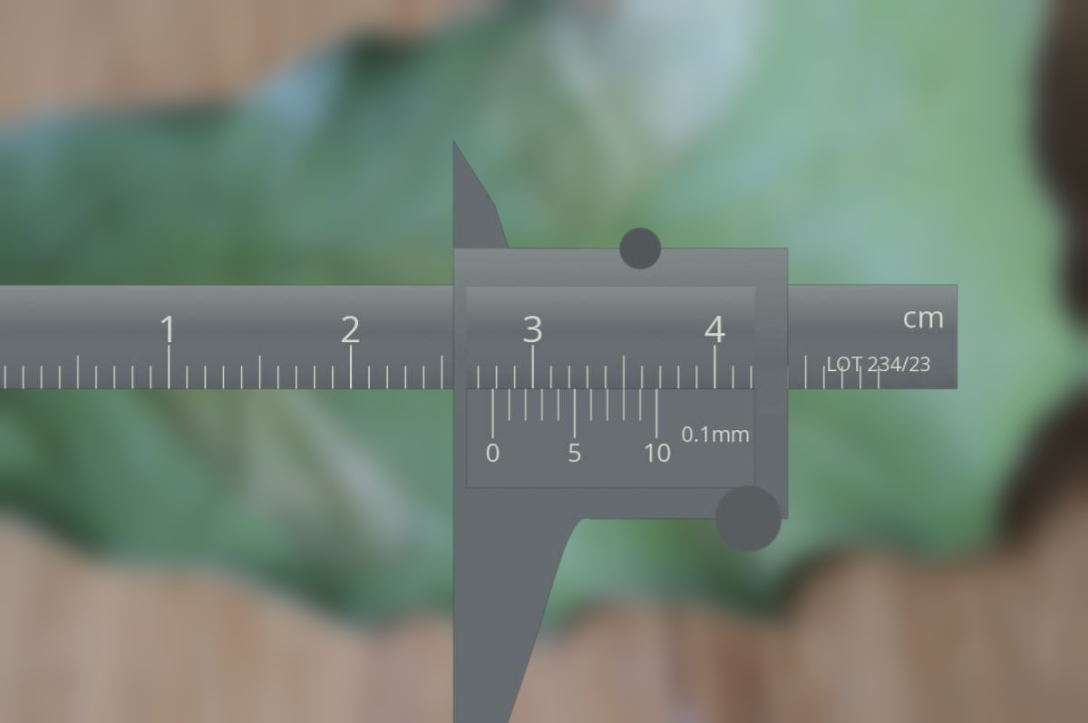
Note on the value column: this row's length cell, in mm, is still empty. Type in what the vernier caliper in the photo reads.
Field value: 27.8 mm
